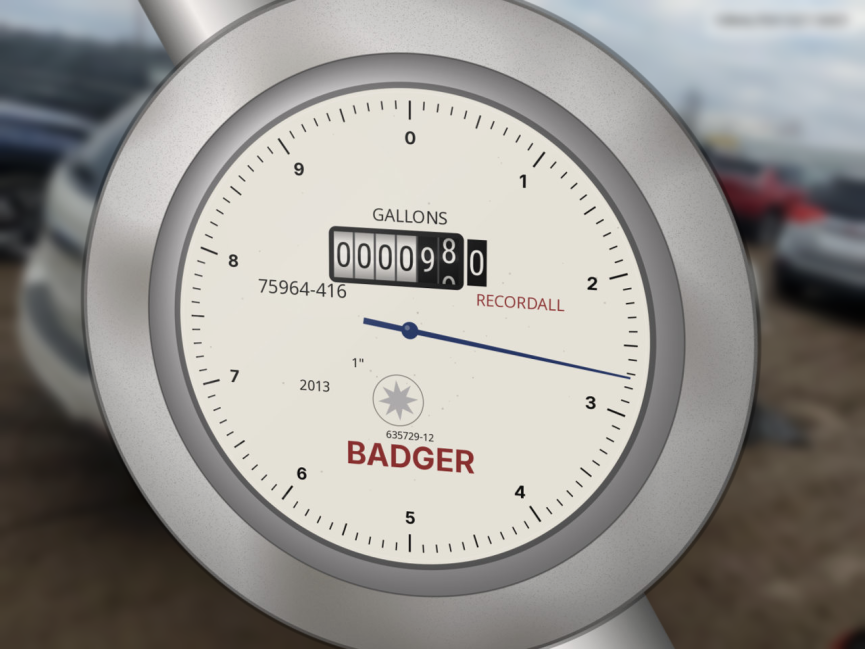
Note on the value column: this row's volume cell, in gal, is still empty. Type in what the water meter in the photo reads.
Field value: 982.7 gal
